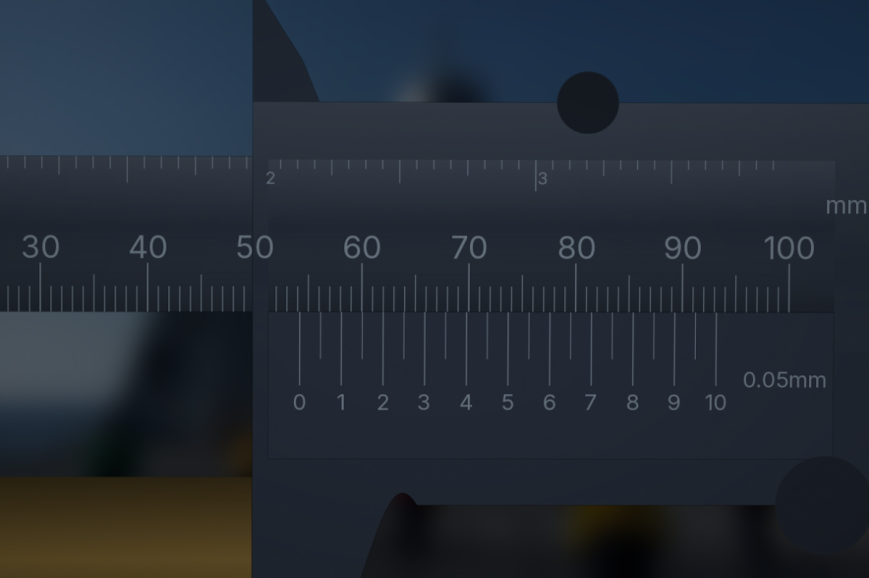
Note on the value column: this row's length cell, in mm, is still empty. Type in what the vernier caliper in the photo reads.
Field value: 54.2 mm
